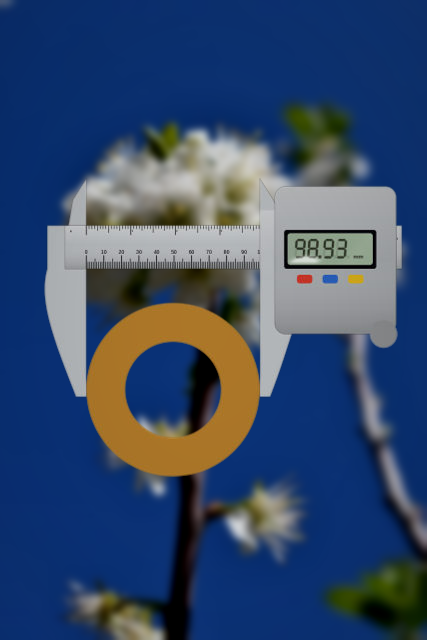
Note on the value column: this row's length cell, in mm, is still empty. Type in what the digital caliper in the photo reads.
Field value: 98.93 mm
